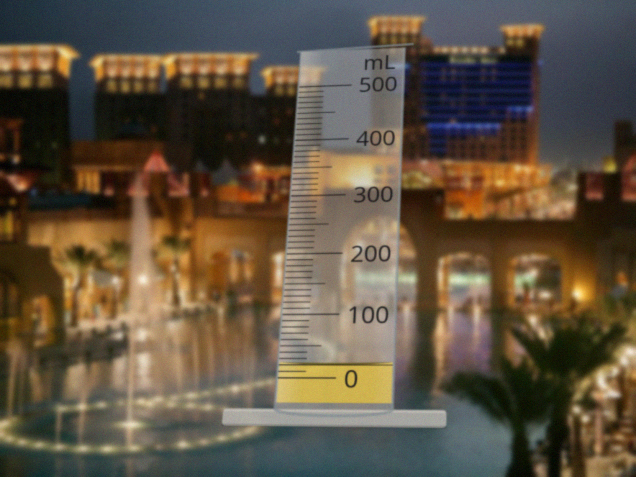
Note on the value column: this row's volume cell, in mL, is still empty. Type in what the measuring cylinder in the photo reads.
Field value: 20 mL
